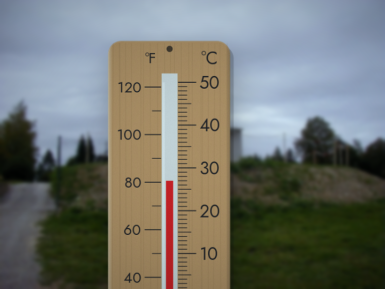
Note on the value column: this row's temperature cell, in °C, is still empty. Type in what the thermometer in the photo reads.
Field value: 27 °C
